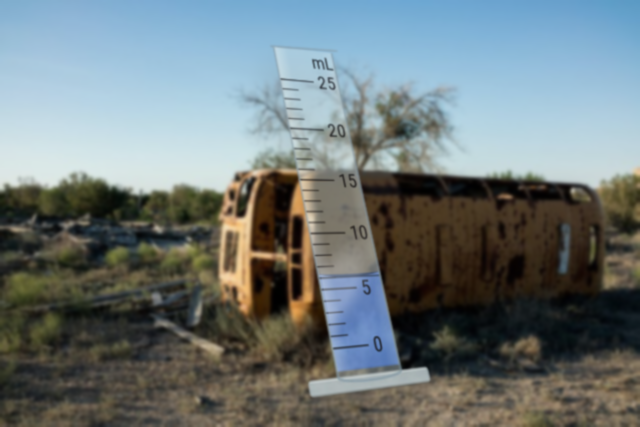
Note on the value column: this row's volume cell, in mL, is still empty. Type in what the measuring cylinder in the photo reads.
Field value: 6 mL
